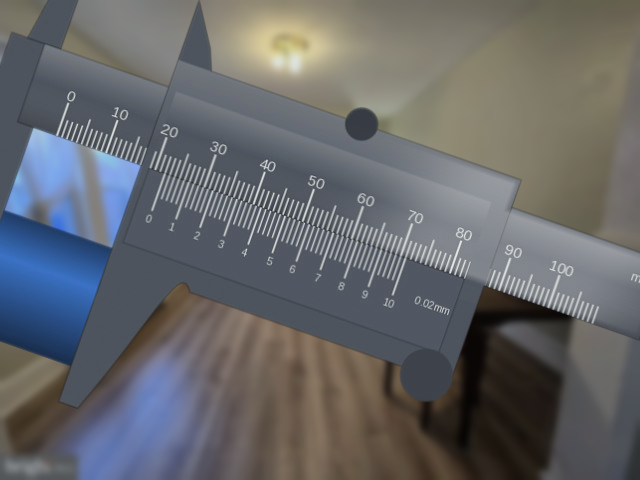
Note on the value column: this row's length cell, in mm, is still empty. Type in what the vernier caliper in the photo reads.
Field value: 22.0 mm
